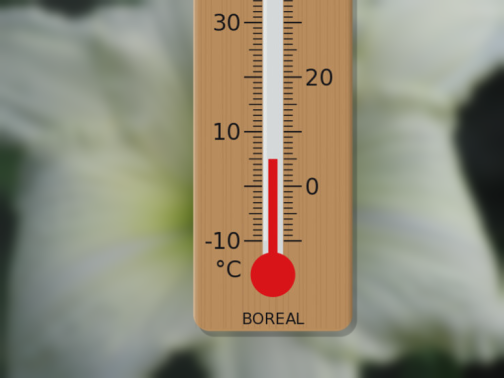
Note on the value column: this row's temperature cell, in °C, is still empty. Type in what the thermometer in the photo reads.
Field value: 5 °C
